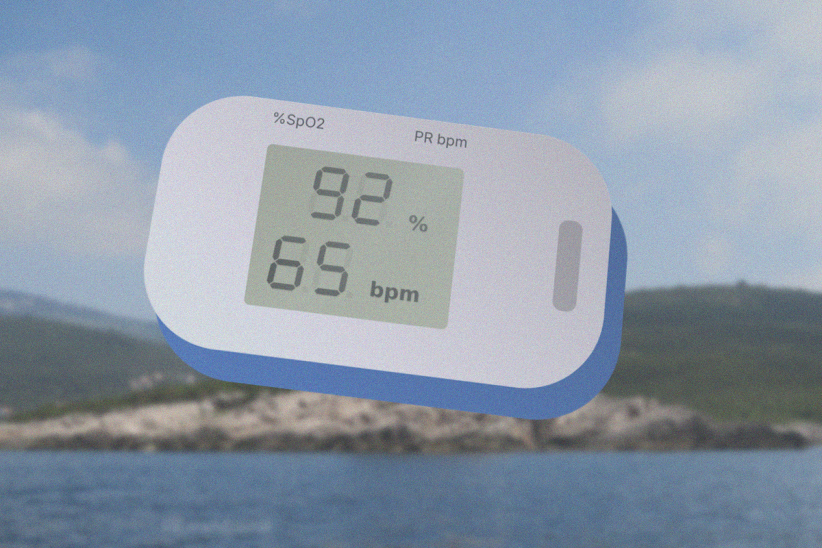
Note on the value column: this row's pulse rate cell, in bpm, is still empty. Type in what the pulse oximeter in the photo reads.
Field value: 65 bpm
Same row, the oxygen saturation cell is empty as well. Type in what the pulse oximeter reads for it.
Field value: 92 %
